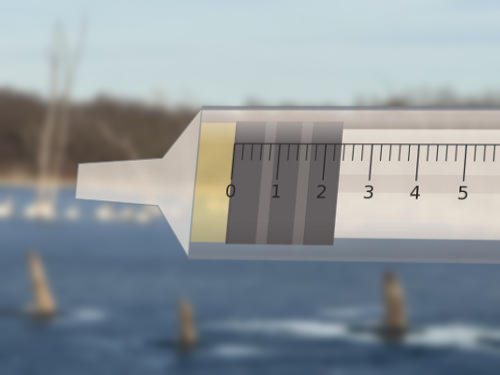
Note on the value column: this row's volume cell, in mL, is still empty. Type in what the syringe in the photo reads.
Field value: 0 mL
